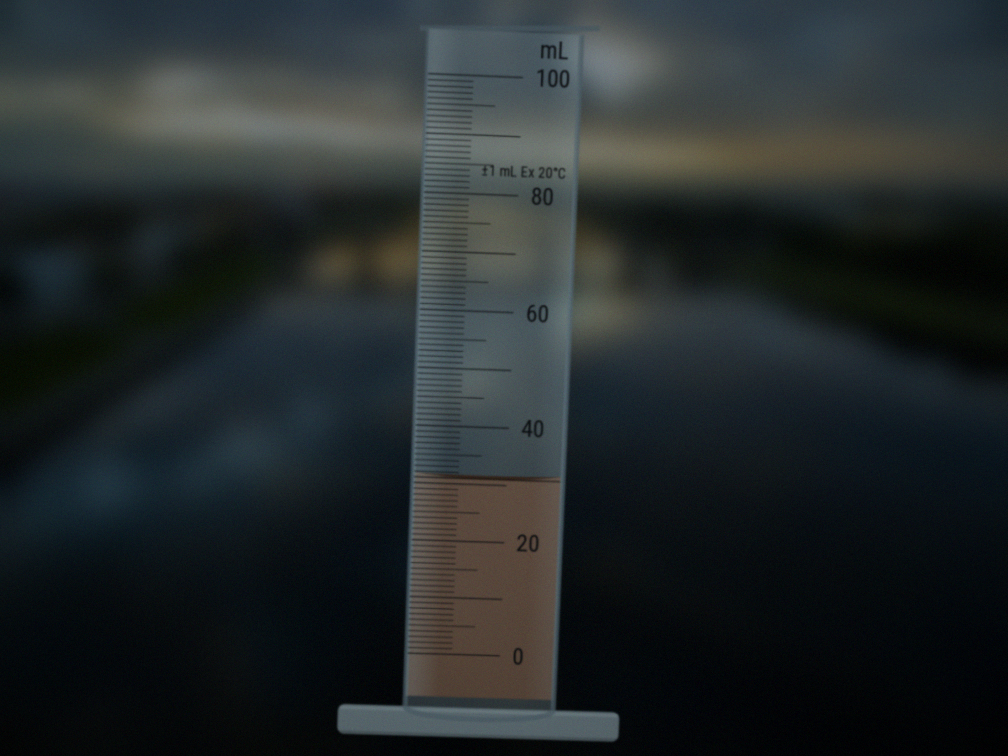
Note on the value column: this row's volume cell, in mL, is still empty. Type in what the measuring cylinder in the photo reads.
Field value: 31 mL
